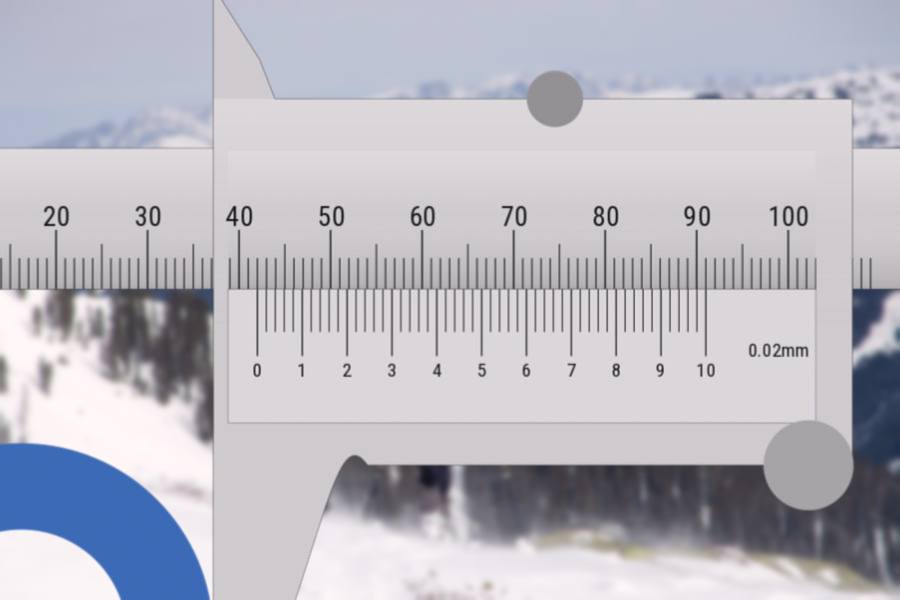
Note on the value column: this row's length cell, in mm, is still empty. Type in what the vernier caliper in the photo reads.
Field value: 42.0 mm
